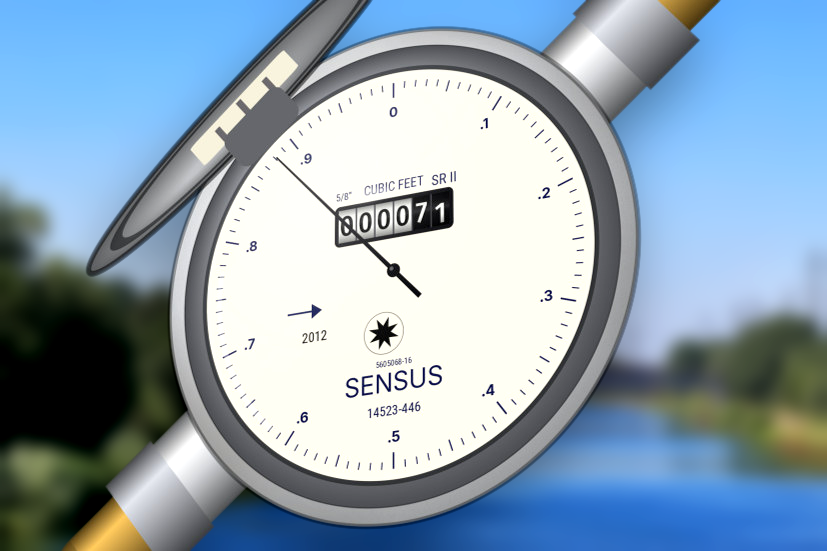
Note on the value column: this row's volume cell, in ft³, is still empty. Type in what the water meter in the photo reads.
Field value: 70.88 ft³
